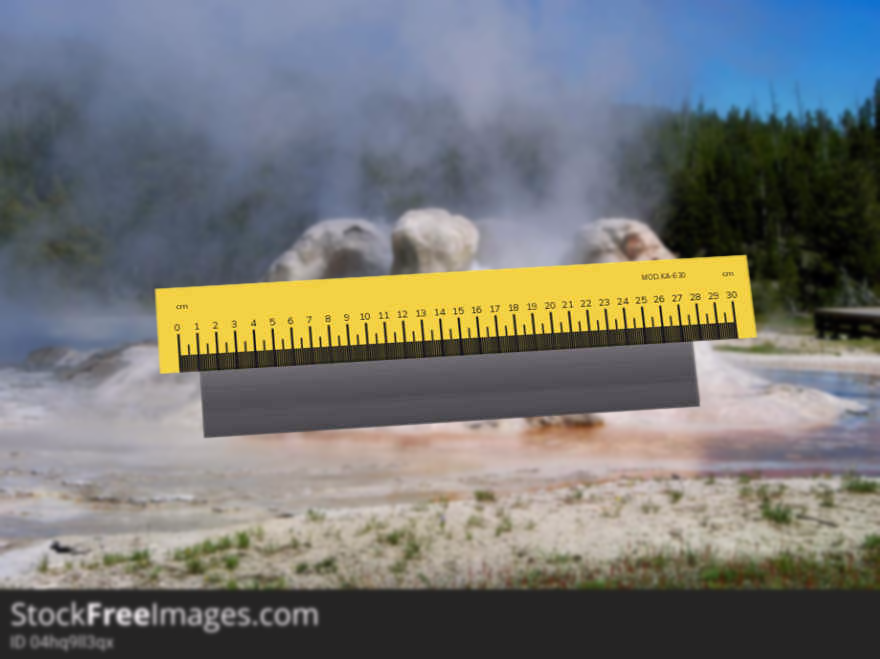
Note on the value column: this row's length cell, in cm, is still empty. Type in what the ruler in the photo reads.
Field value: 26.5 cm
